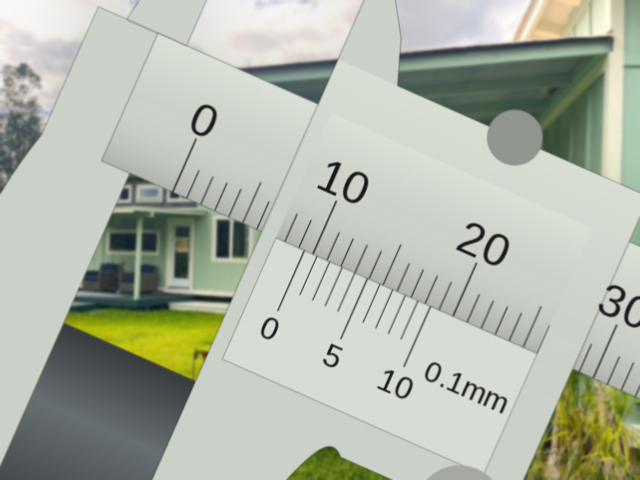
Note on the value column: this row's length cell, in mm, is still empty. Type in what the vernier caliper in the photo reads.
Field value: 9.4 mm
